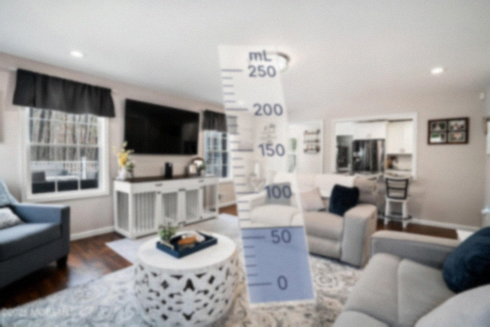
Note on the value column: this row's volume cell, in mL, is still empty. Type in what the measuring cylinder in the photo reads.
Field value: 60 mL
